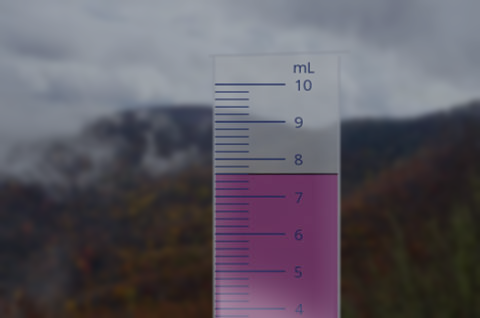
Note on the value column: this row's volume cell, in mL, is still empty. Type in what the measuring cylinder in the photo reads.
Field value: 7.6 mL
